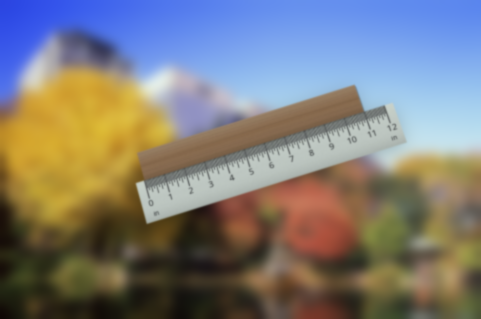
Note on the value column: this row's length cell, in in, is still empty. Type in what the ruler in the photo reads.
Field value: 11 in
